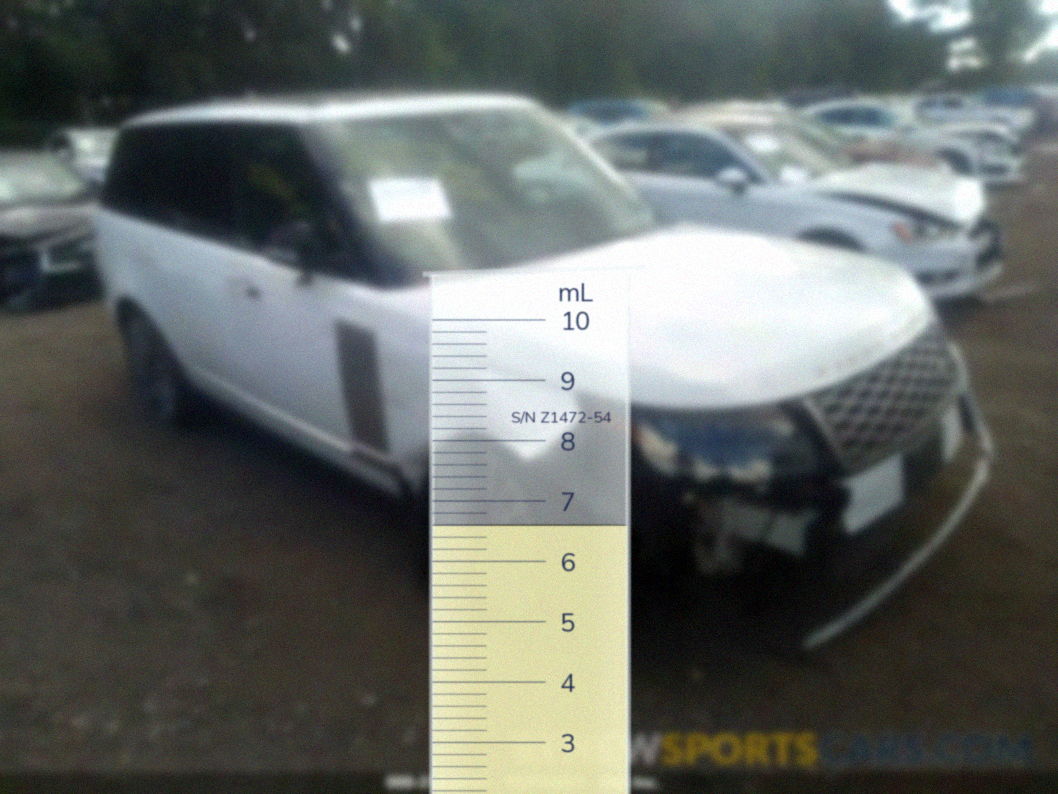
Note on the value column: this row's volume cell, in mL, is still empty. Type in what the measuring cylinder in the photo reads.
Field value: 6.6 mL
